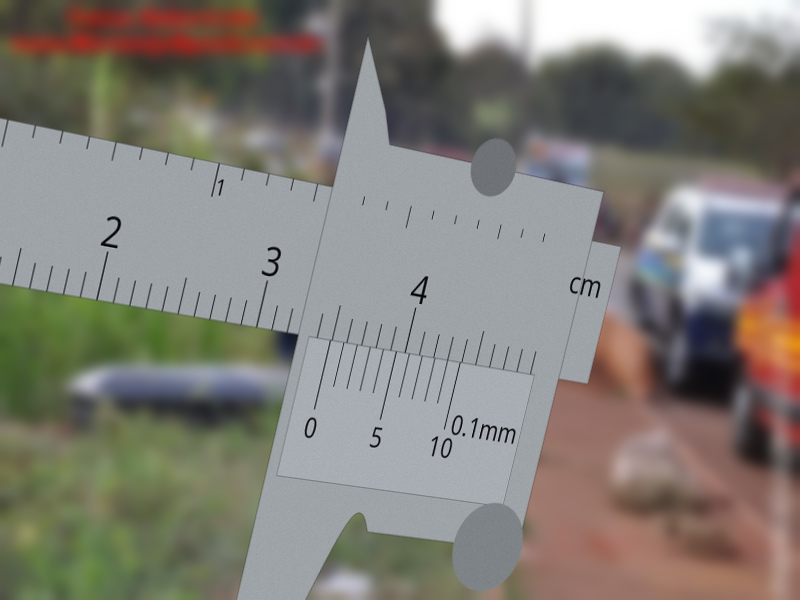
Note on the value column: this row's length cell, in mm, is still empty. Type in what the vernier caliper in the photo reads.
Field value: 34.9 mm
